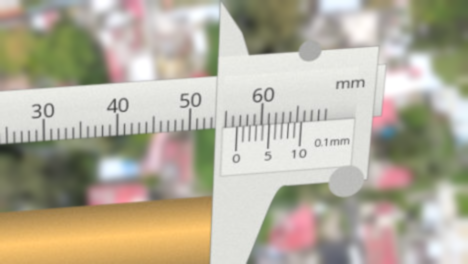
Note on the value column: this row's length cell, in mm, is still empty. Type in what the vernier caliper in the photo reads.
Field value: 56.6 mm
